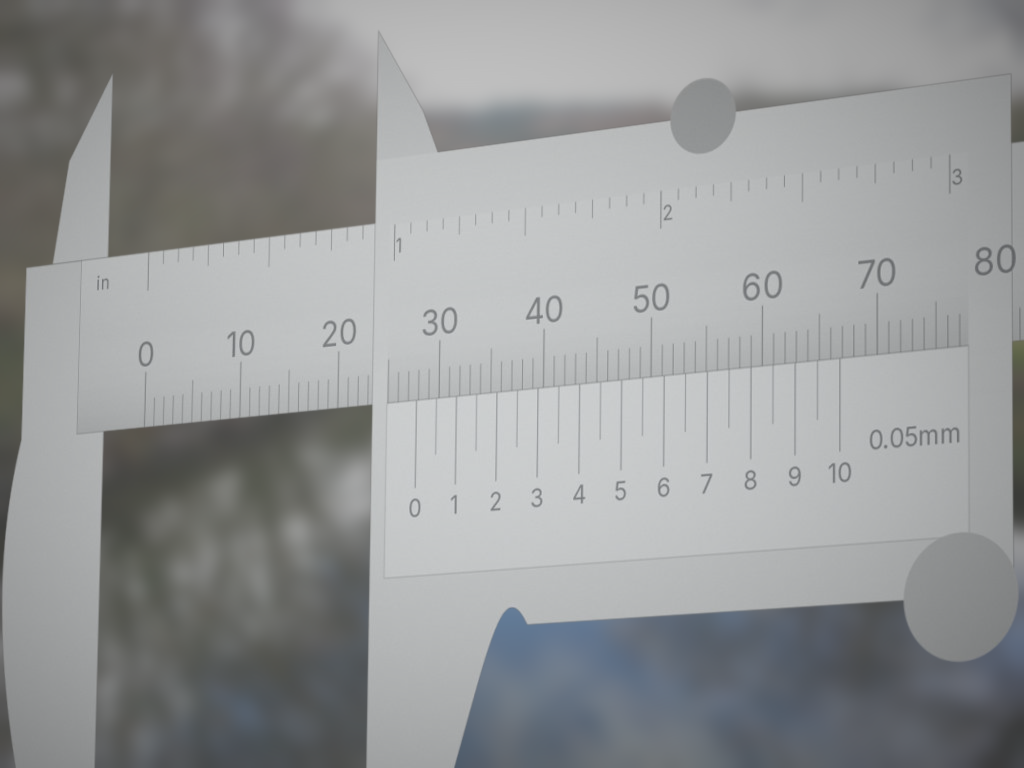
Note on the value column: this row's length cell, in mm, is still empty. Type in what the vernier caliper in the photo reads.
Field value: 27.8 mm
